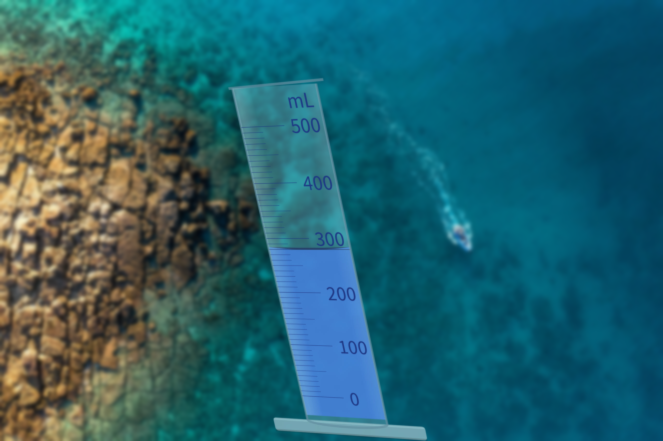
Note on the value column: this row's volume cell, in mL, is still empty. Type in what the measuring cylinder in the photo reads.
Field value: 280 mL
